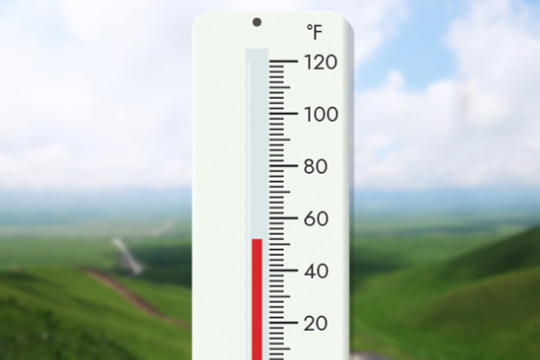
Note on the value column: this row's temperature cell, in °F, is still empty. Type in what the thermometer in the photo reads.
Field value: 52 °F
